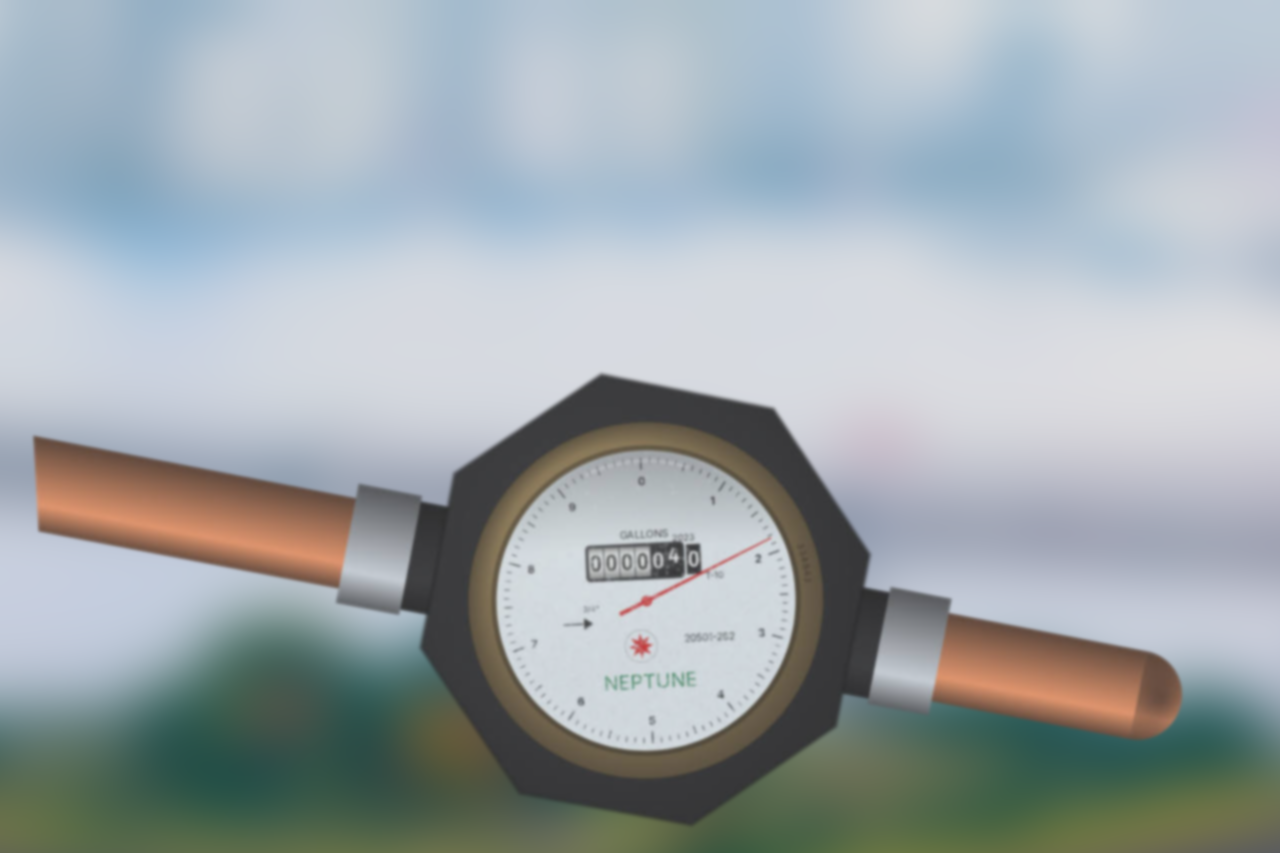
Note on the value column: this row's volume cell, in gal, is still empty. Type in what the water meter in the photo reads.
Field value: 41.8 gal
